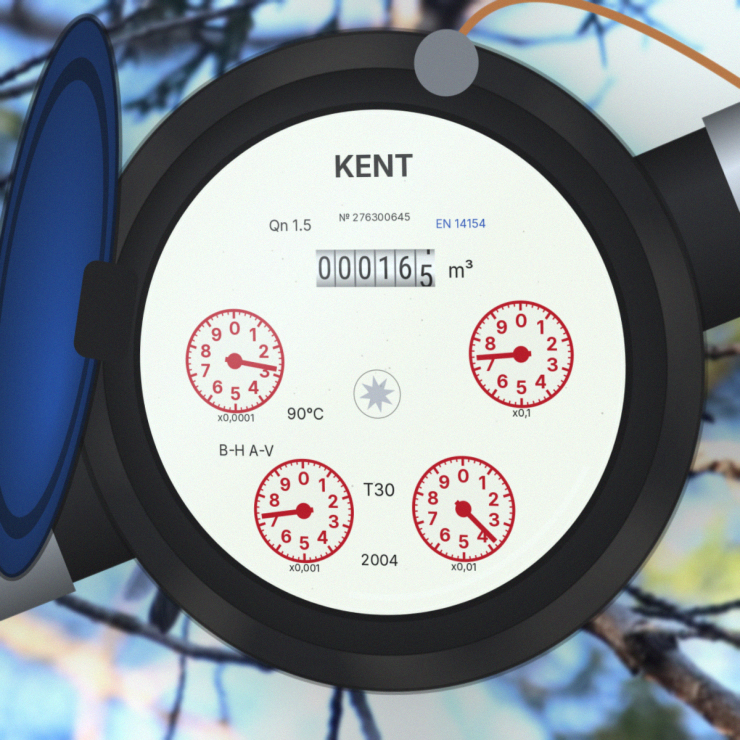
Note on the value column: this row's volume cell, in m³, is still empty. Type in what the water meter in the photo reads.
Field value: 164.7372 m³
